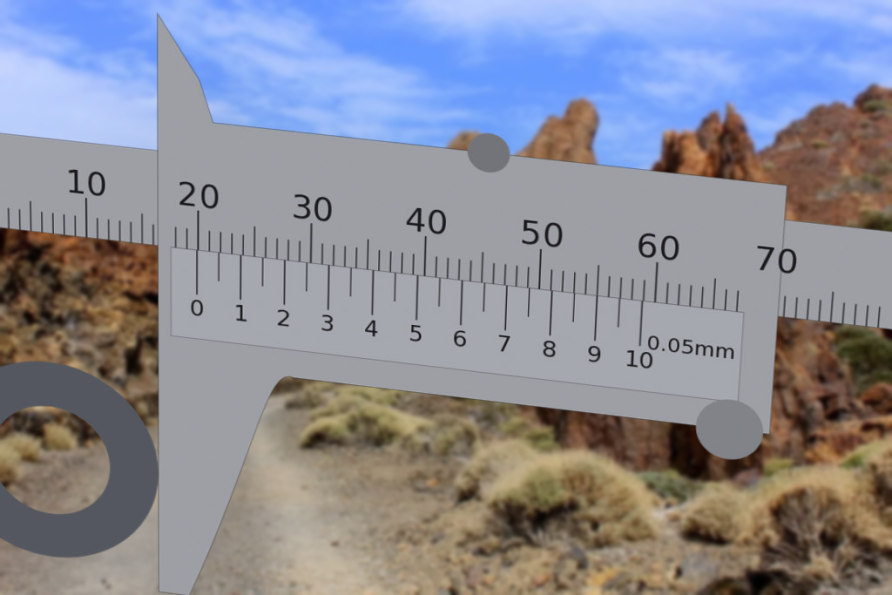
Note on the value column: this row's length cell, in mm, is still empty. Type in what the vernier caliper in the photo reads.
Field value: 19.9 mm
